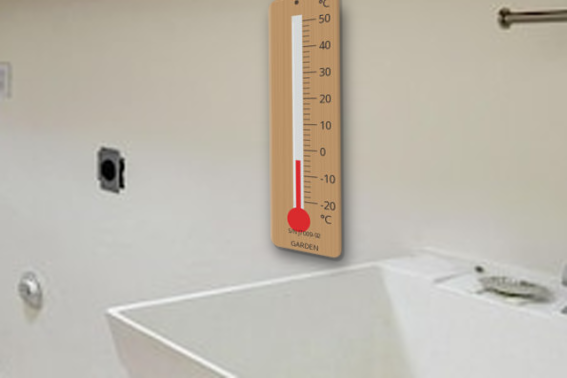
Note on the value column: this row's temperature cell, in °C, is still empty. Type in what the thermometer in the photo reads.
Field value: -4 °C
